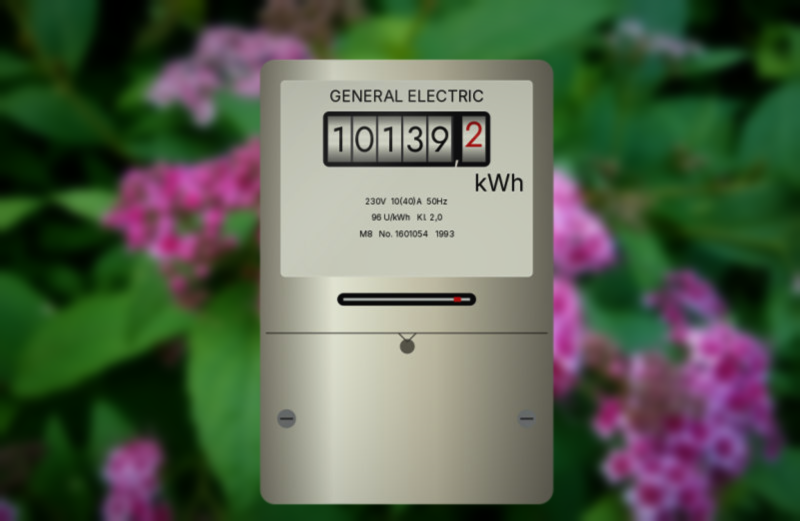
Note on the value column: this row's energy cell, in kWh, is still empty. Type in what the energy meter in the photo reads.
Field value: 10139.2 kWh
